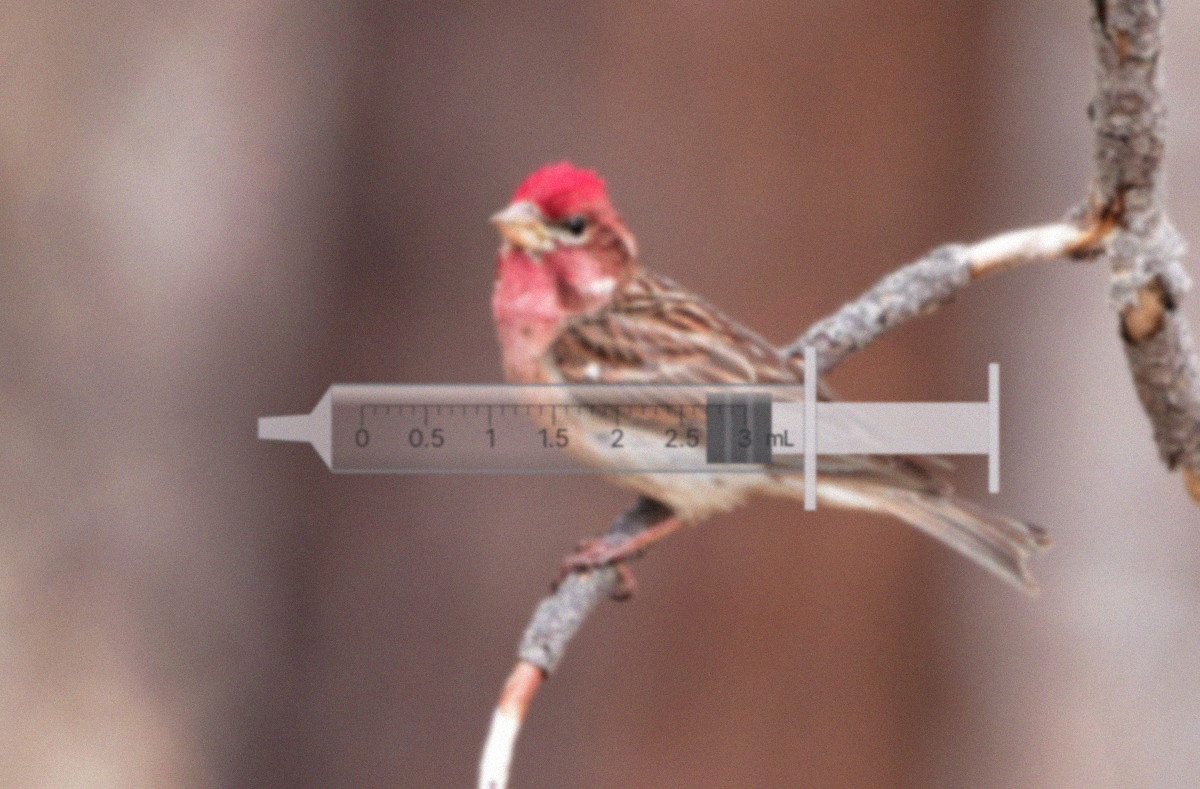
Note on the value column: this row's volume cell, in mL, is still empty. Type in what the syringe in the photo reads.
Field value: 2.7 mL
